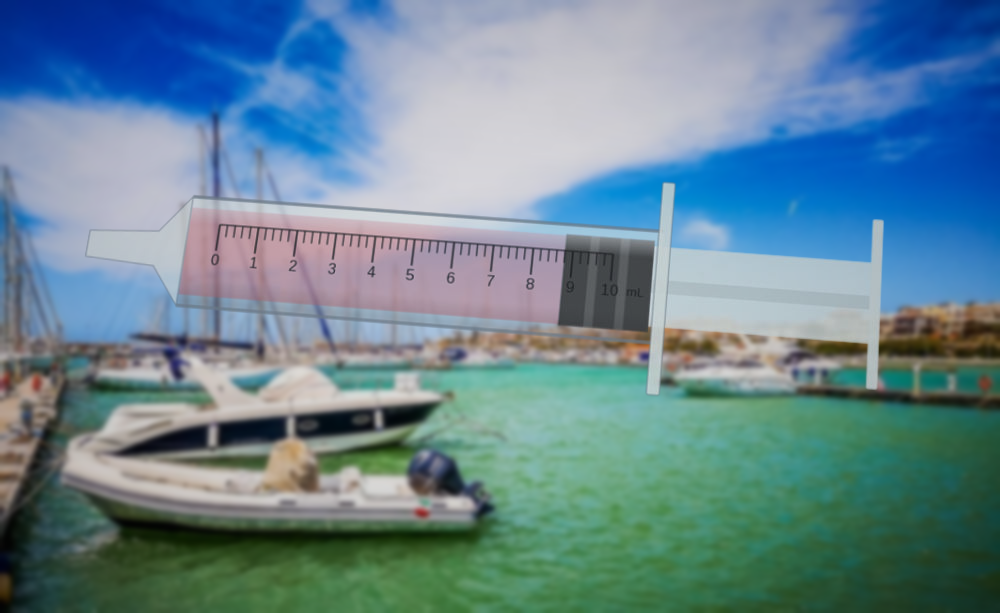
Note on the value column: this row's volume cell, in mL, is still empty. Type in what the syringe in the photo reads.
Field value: 8.8 mL
